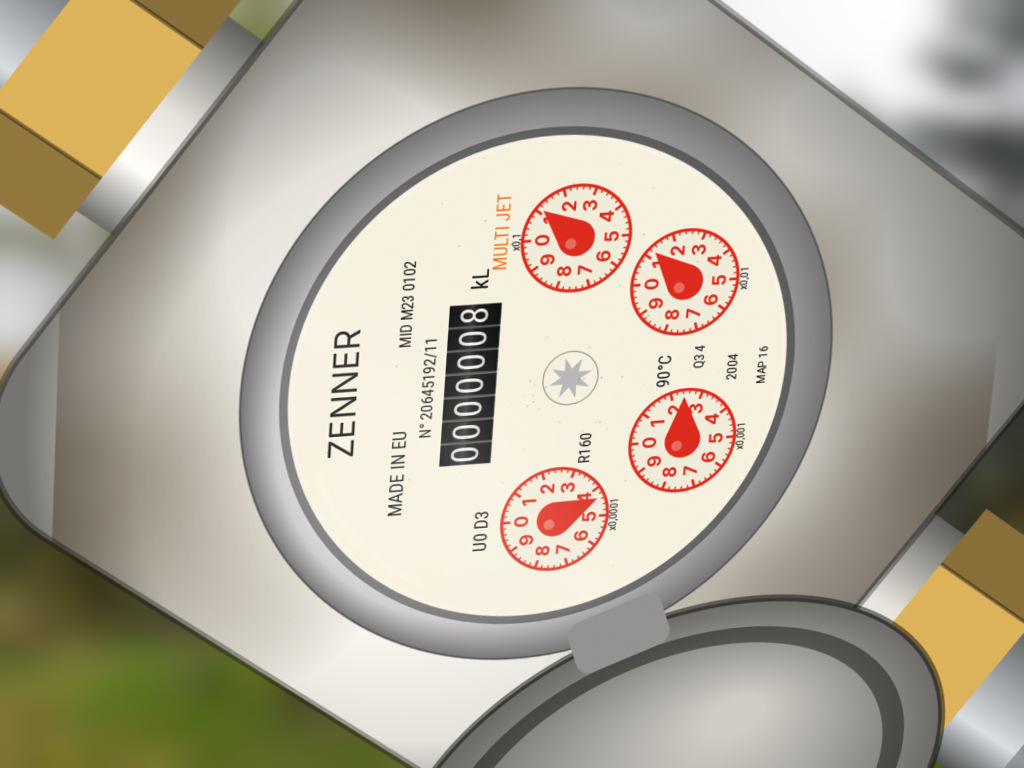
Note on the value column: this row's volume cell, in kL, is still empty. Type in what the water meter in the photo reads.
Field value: 8.1124 kL
